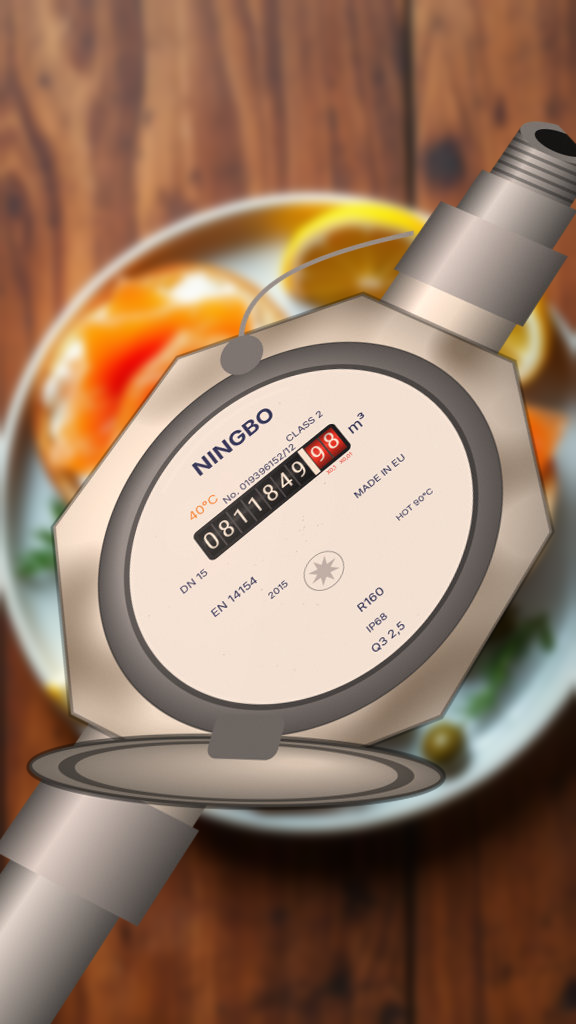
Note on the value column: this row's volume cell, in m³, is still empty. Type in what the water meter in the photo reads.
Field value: 811849.98 m³
